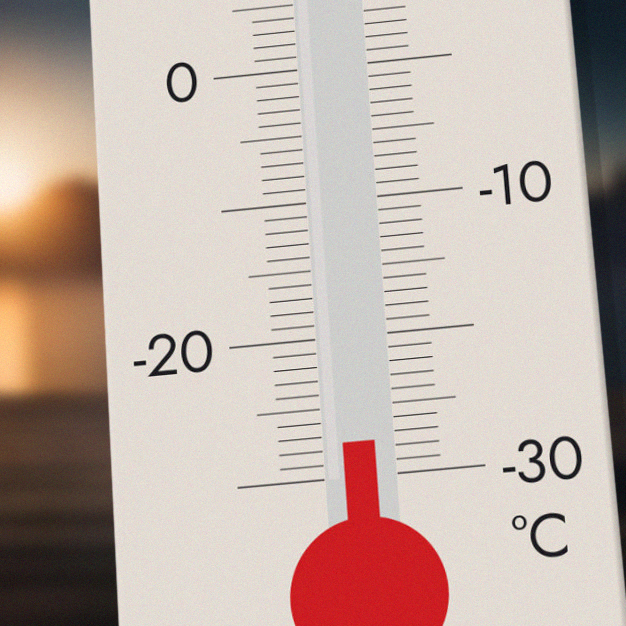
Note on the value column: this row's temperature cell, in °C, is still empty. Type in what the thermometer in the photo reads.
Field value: -27.5 °C
